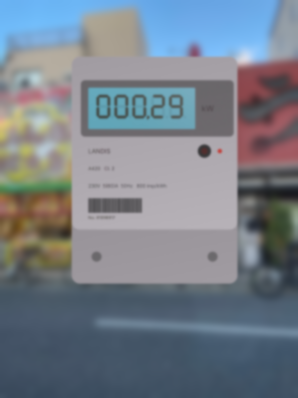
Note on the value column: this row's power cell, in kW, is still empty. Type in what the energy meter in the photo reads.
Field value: 0.29 kW
